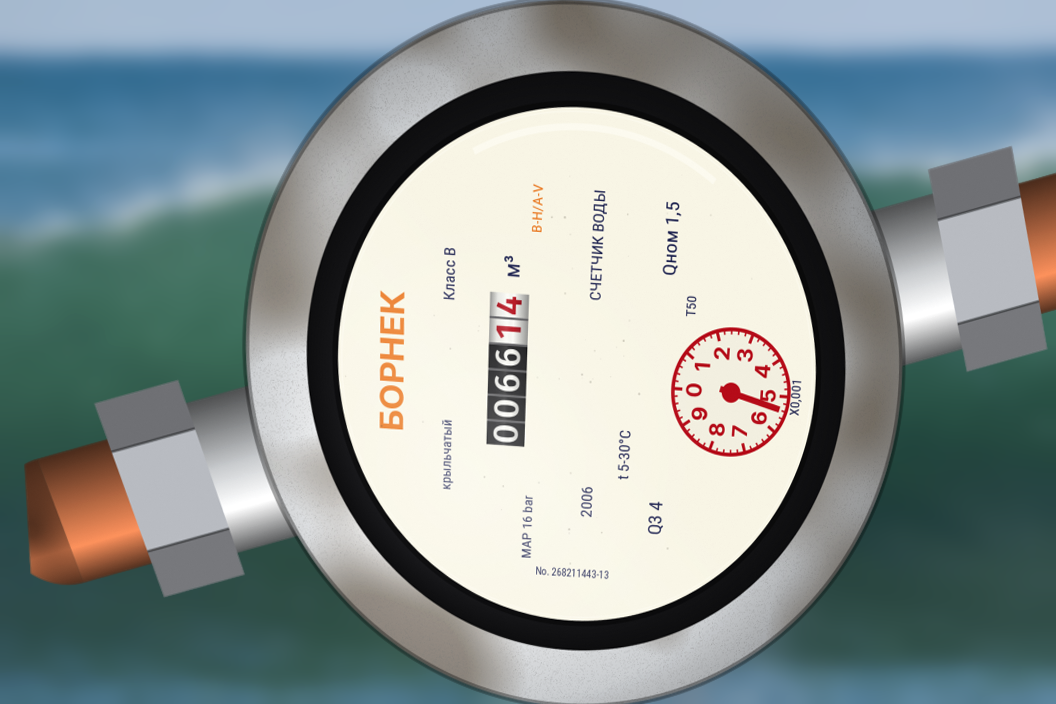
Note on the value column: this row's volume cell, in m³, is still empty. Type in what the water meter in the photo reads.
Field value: 66.145 m³
